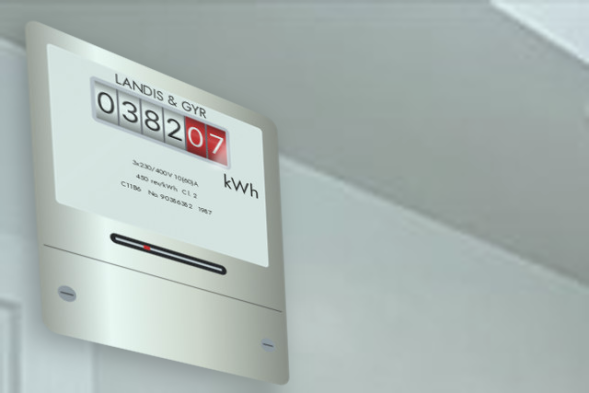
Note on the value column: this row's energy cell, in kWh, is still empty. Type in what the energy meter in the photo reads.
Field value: 382.07 kWh
